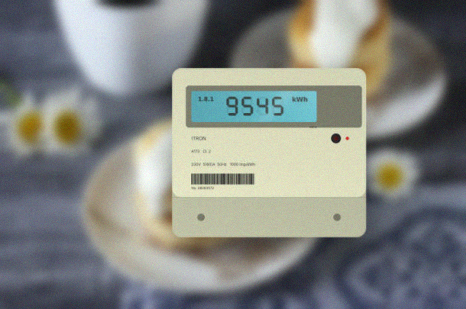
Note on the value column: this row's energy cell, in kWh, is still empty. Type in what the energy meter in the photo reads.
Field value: 9545 kWh
